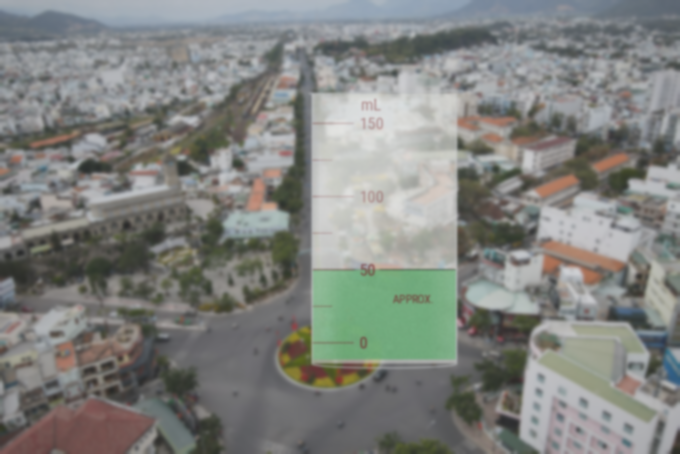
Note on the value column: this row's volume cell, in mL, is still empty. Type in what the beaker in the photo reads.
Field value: 50 mL
